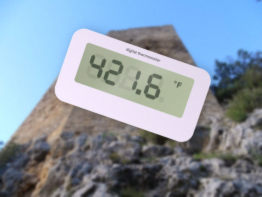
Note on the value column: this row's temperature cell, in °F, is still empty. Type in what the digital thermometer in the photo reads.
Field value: 421.6 °F
